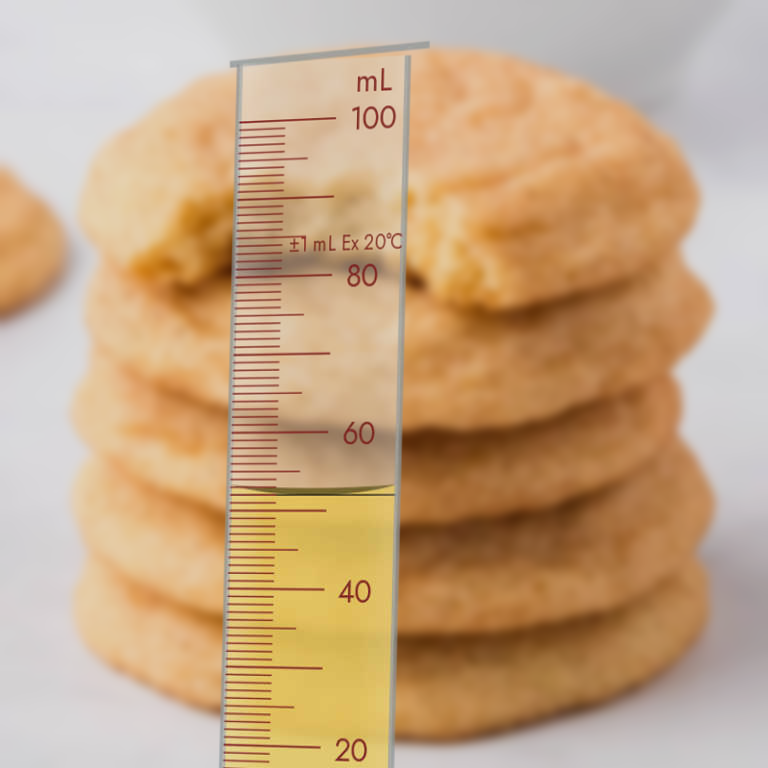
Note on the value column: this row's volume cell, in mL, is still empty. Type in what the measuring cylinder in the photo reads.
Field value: 52 mL
